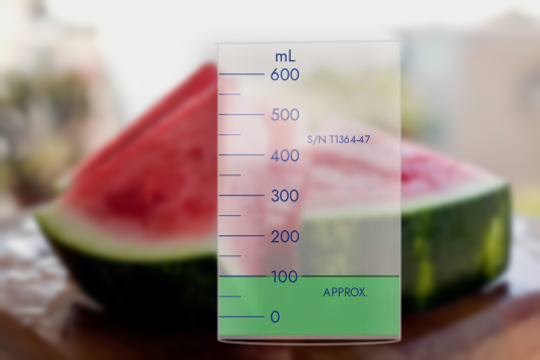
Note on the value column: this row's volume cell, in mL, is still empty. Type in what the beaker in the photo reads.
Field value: 100 mL
